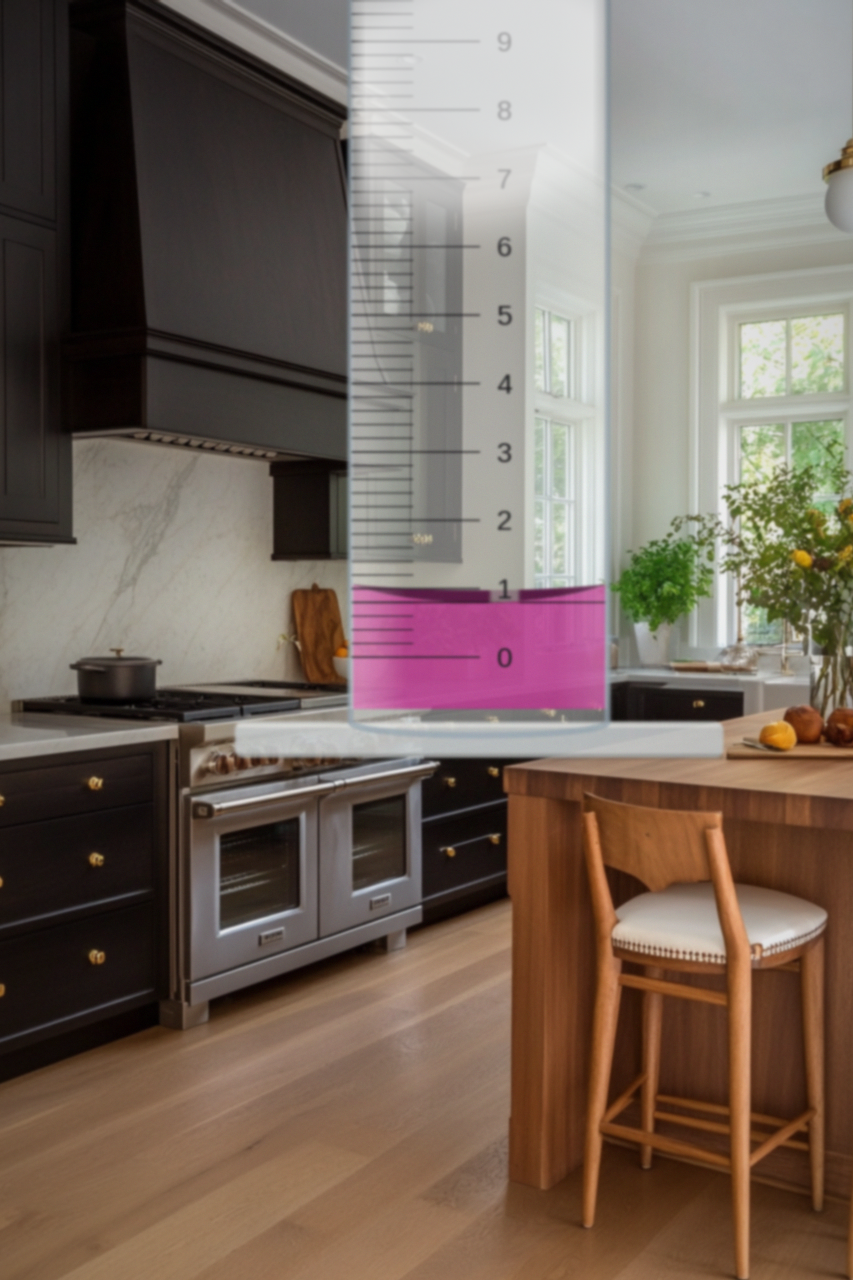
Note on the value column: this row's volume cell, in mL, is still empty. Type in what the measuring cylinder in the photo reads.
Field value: 0.8 mL
